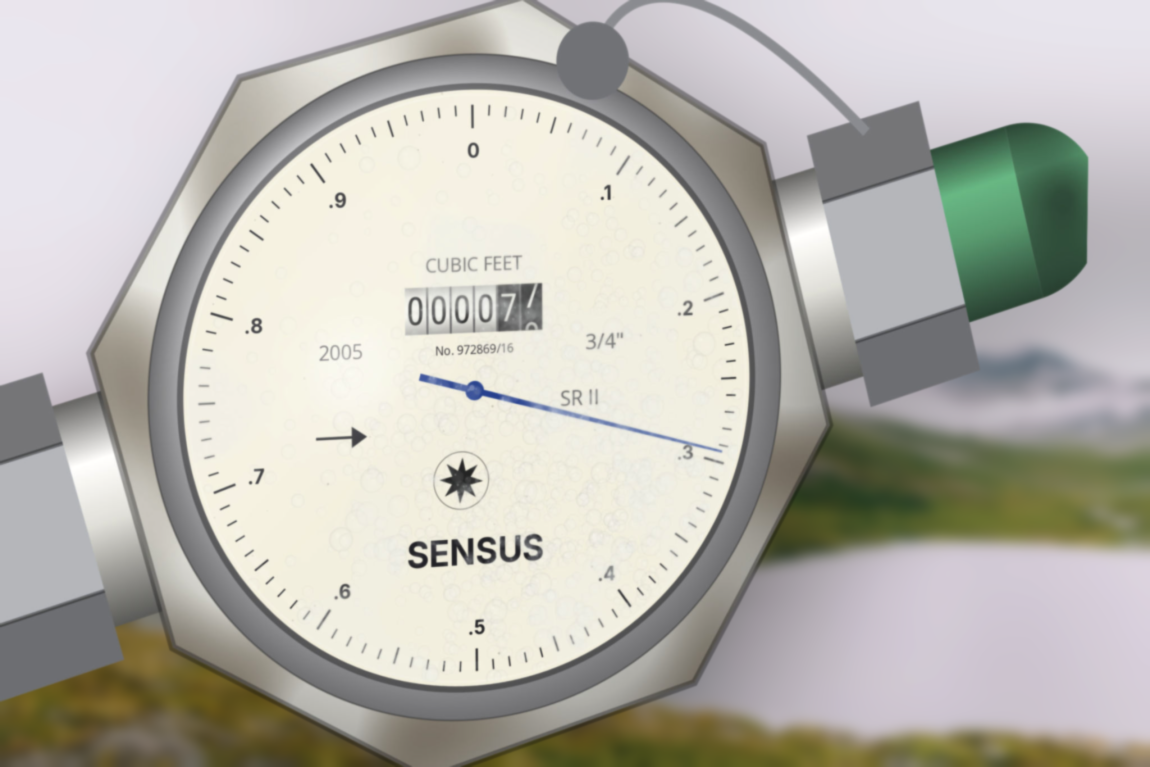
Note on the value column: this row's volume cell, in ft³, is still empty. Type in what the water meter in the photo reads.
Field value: 77.29 ft³
